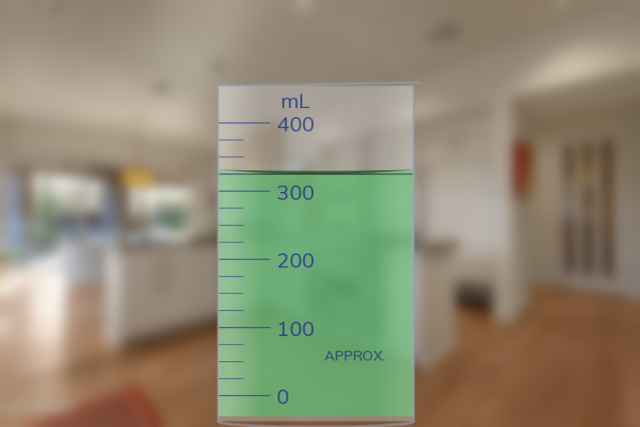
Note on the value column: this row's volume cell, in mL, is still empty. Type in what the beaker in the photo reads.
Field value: 325 mL
